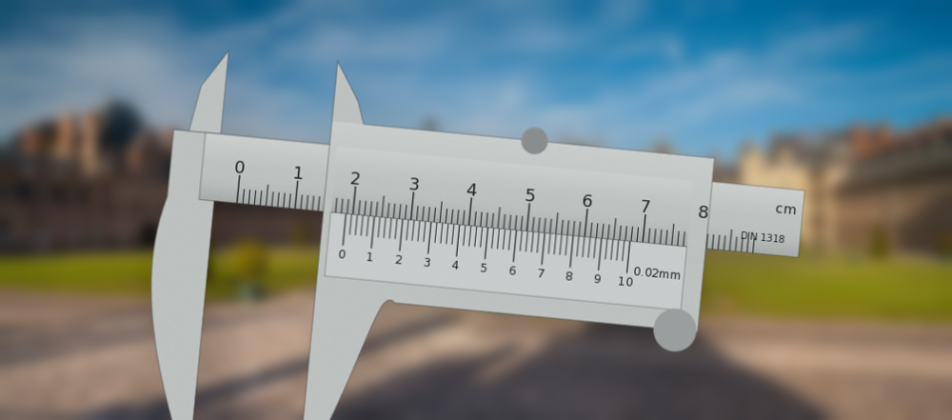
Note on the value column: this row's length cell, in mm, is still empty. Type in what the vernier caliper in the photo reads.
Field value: 18.8 mm
